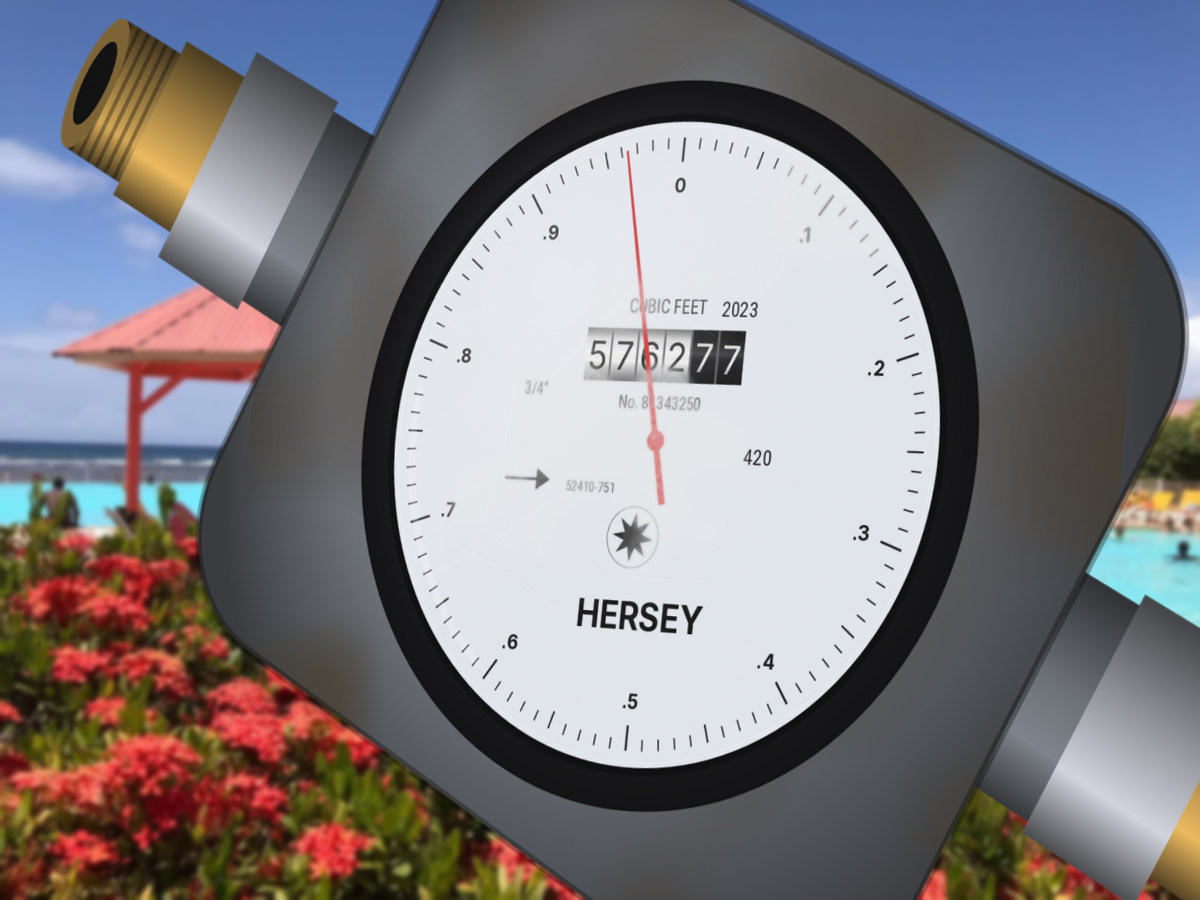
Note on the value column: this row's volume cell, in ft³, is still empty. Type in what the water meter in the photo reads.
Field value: 576276.96 ft³
